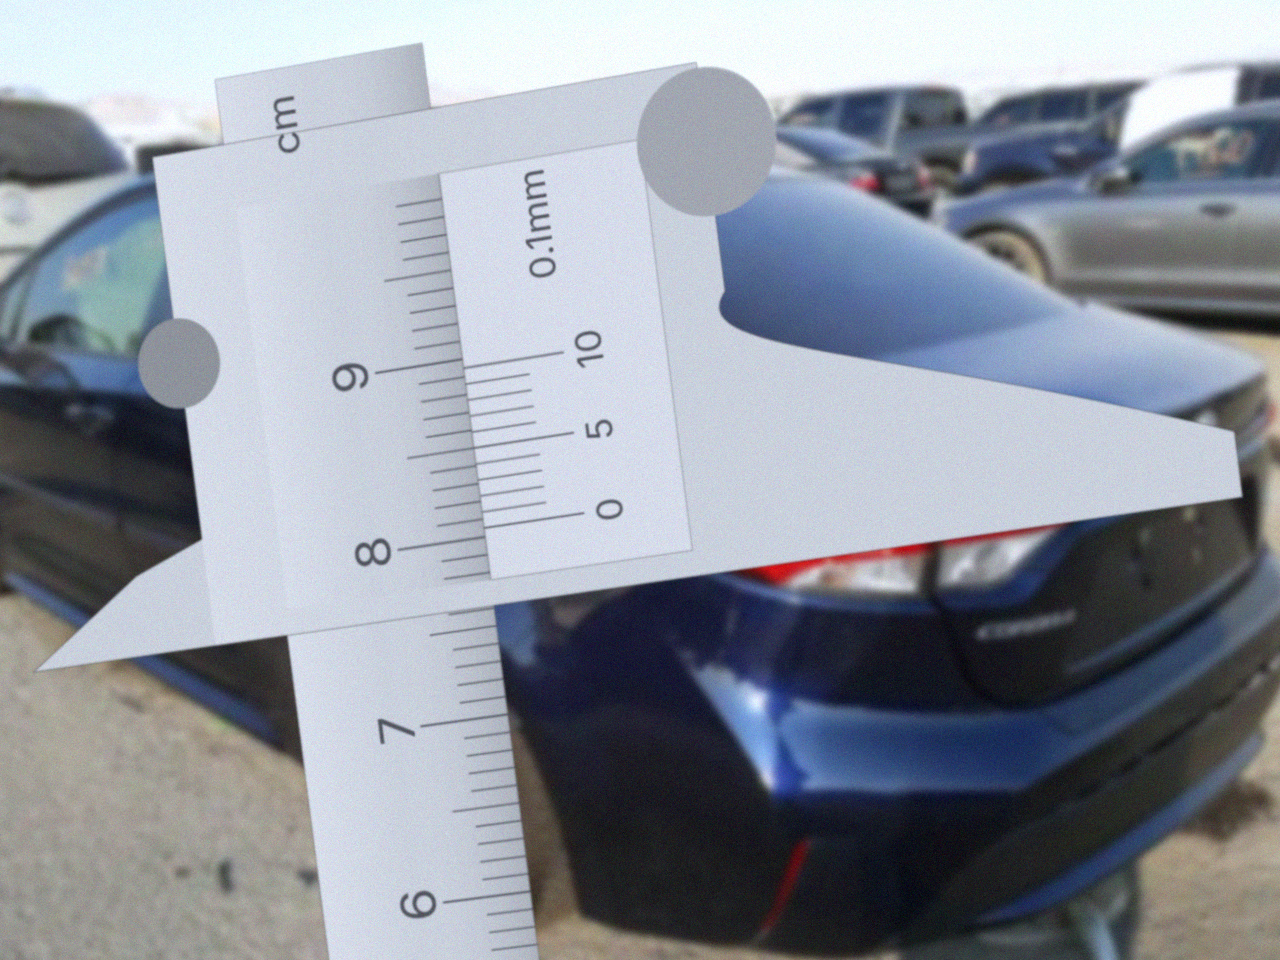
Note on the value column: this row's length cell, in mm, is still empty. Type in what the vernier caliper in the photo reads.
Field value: 80.5 mm
